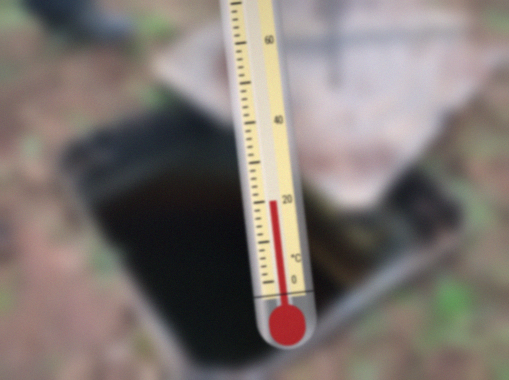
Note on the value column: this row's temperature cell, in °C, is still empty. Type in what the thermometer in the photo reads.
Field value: 20 °C
